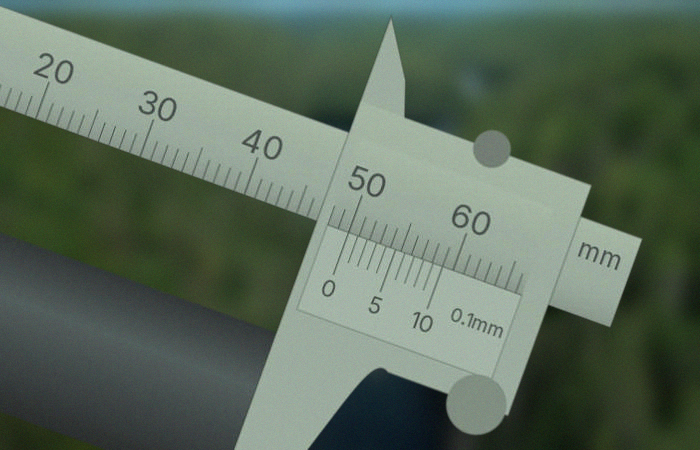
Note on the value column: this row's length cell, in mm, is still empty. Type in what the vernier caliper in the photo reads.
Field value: 50.0 mm
